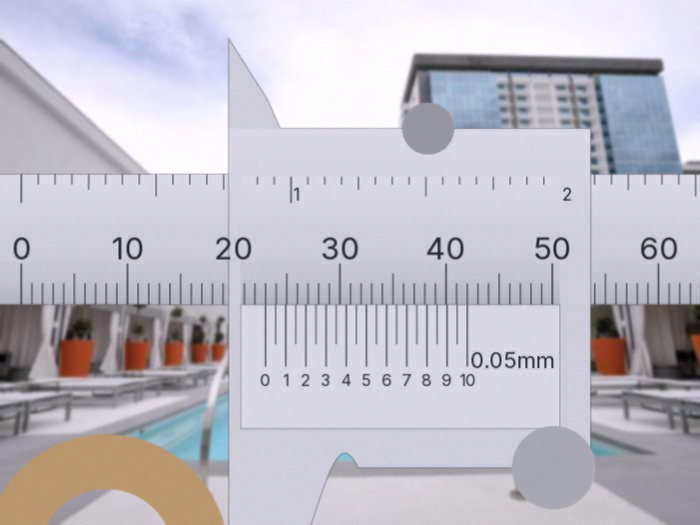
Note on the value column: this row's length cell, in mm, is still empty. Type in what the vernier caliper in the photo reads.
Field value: 23.0 mm
